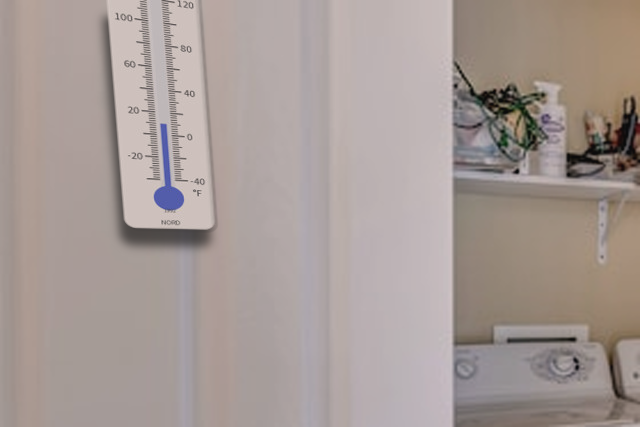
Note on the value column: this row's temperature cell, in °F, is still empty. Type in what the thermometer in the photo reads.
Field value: 10 °F
